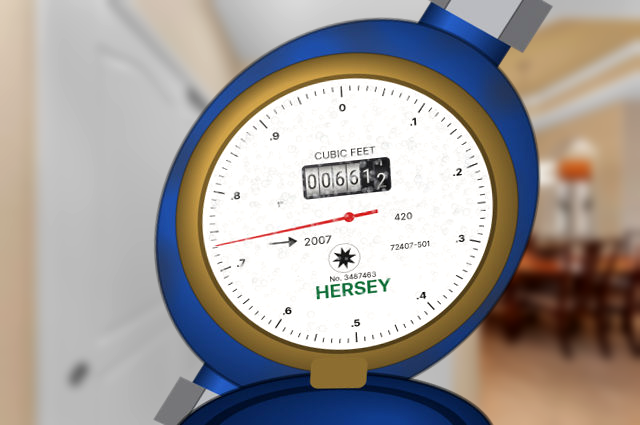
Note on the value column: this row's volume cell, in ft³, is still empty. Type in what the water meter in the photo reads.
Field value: 6611.73 ft³
